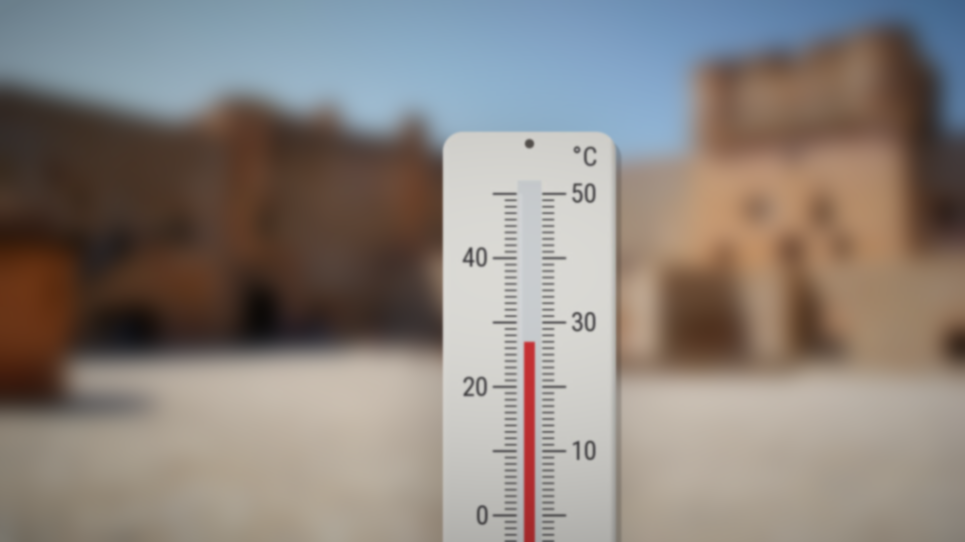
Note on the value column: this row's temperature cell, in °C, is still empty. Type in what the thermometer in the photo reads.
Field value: 27 °C
